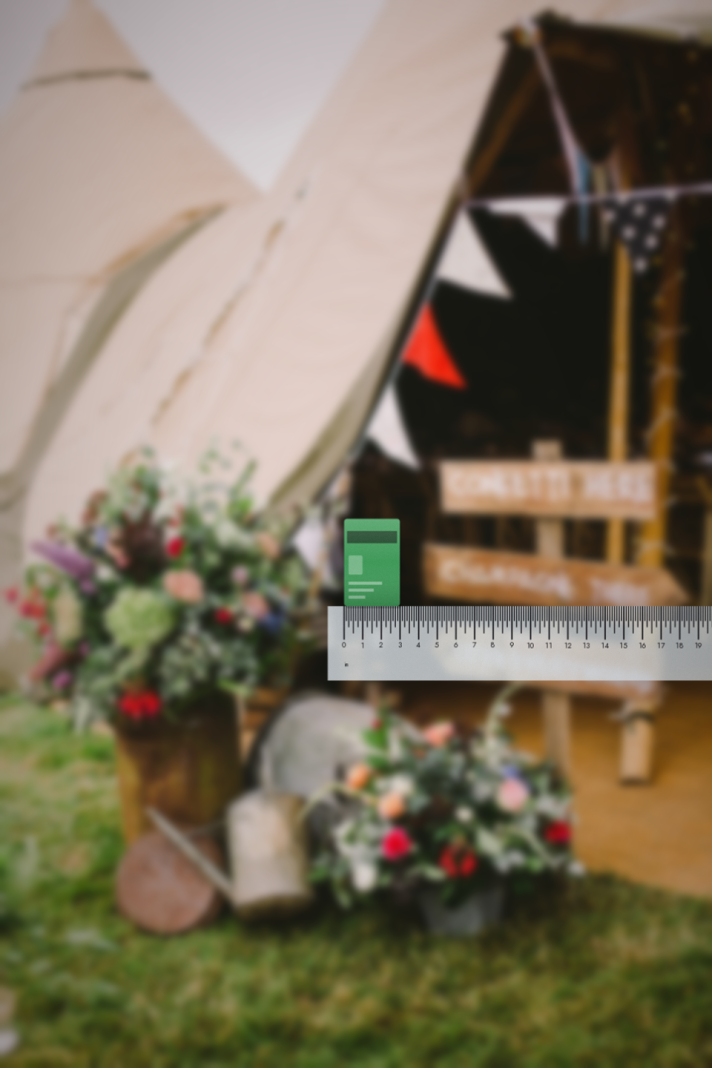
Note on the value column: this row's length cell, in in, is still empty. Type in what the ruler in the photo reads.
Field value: 3 in
